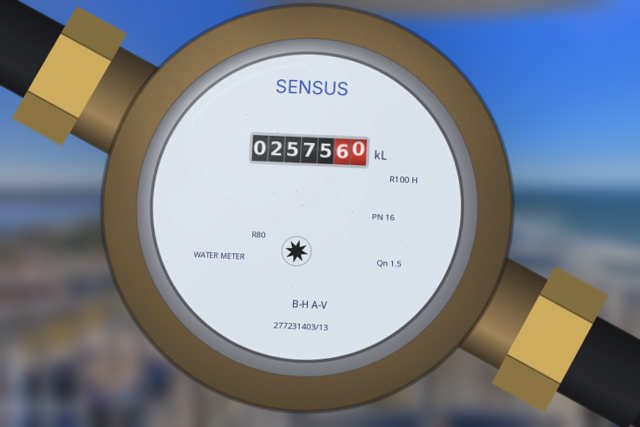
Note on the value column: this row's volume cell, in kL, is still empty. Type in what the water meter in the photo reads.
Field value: 2575.60 kL
